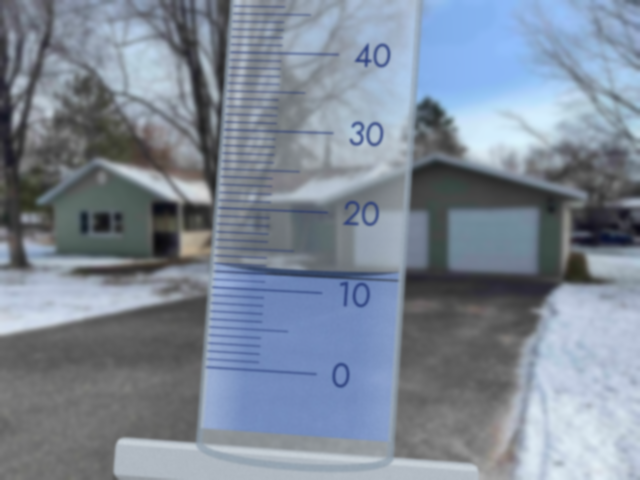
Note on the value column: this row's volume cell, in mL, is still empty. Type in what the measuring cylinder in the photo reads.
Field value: 12 mL
